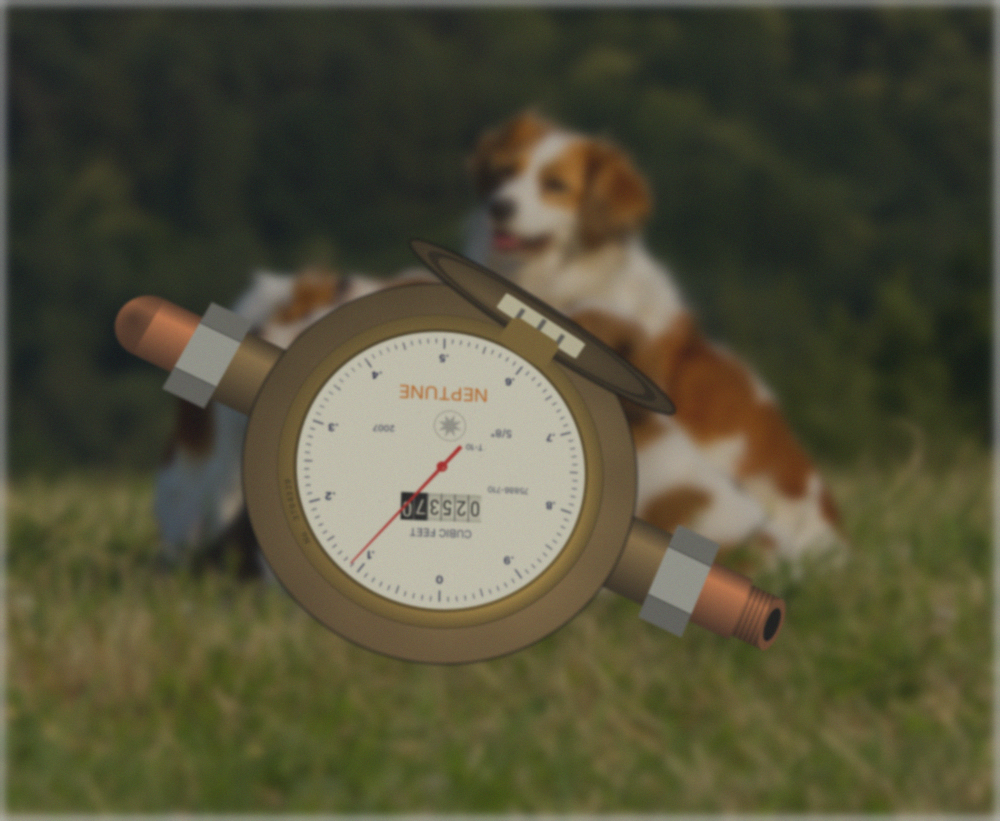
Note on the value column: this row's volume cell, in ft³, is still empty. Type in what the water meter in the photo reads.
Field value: 25370.11 ft³
